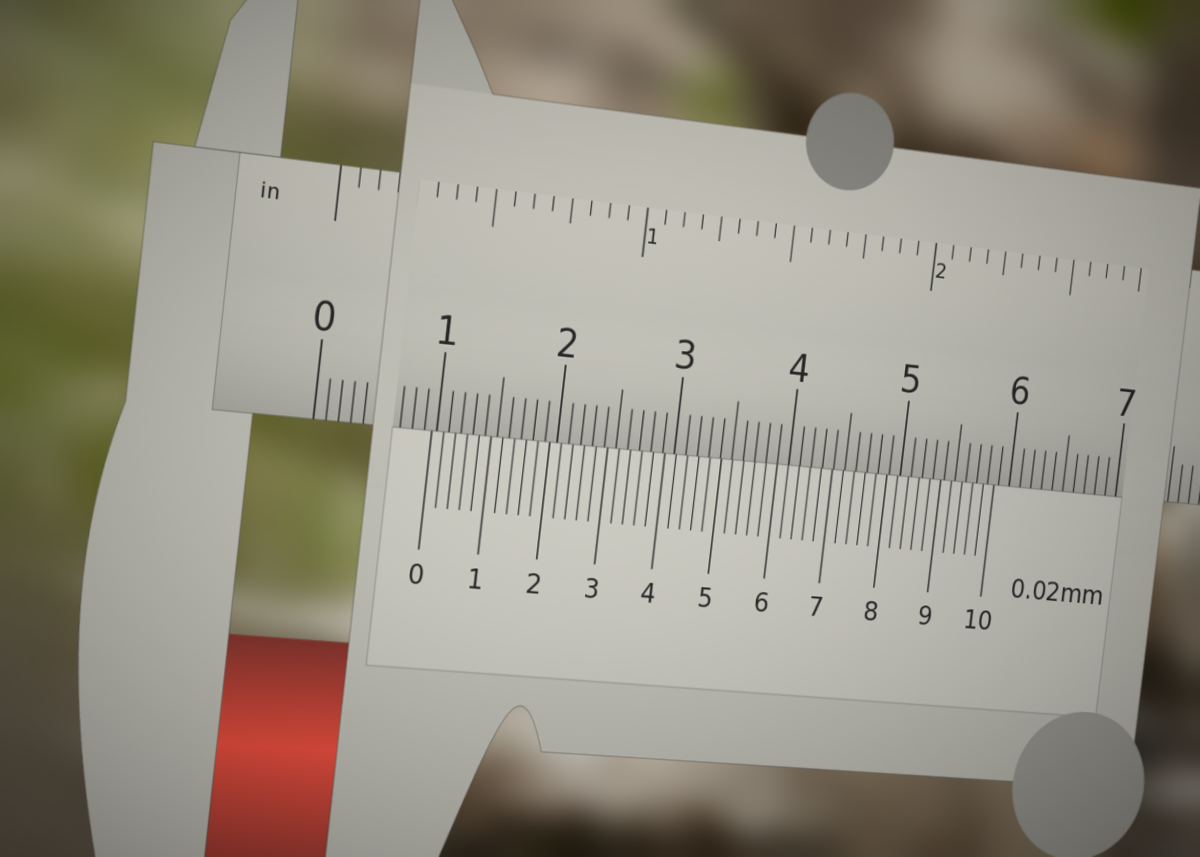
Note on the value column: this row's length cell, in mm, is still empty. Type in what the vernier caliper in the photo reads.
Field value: 9.6 mm
